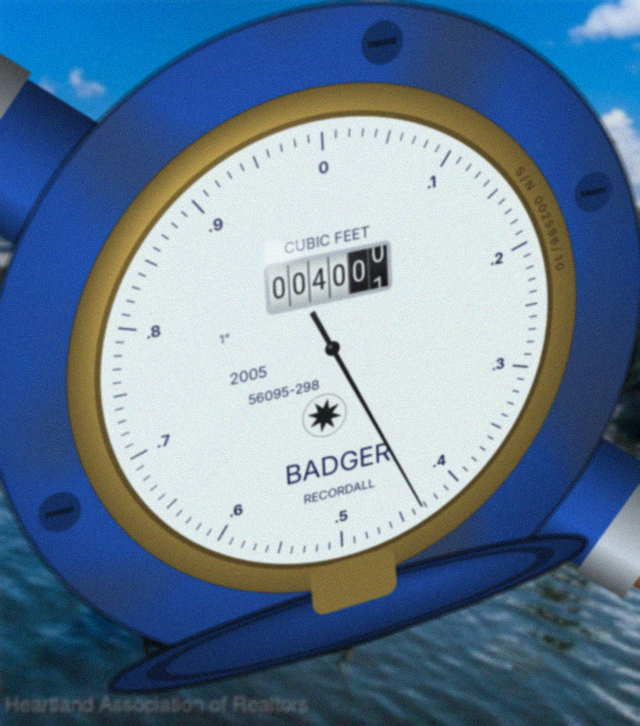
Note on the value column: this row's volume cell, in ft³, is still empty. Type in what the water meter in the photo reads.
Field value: 4000.43 ft³
